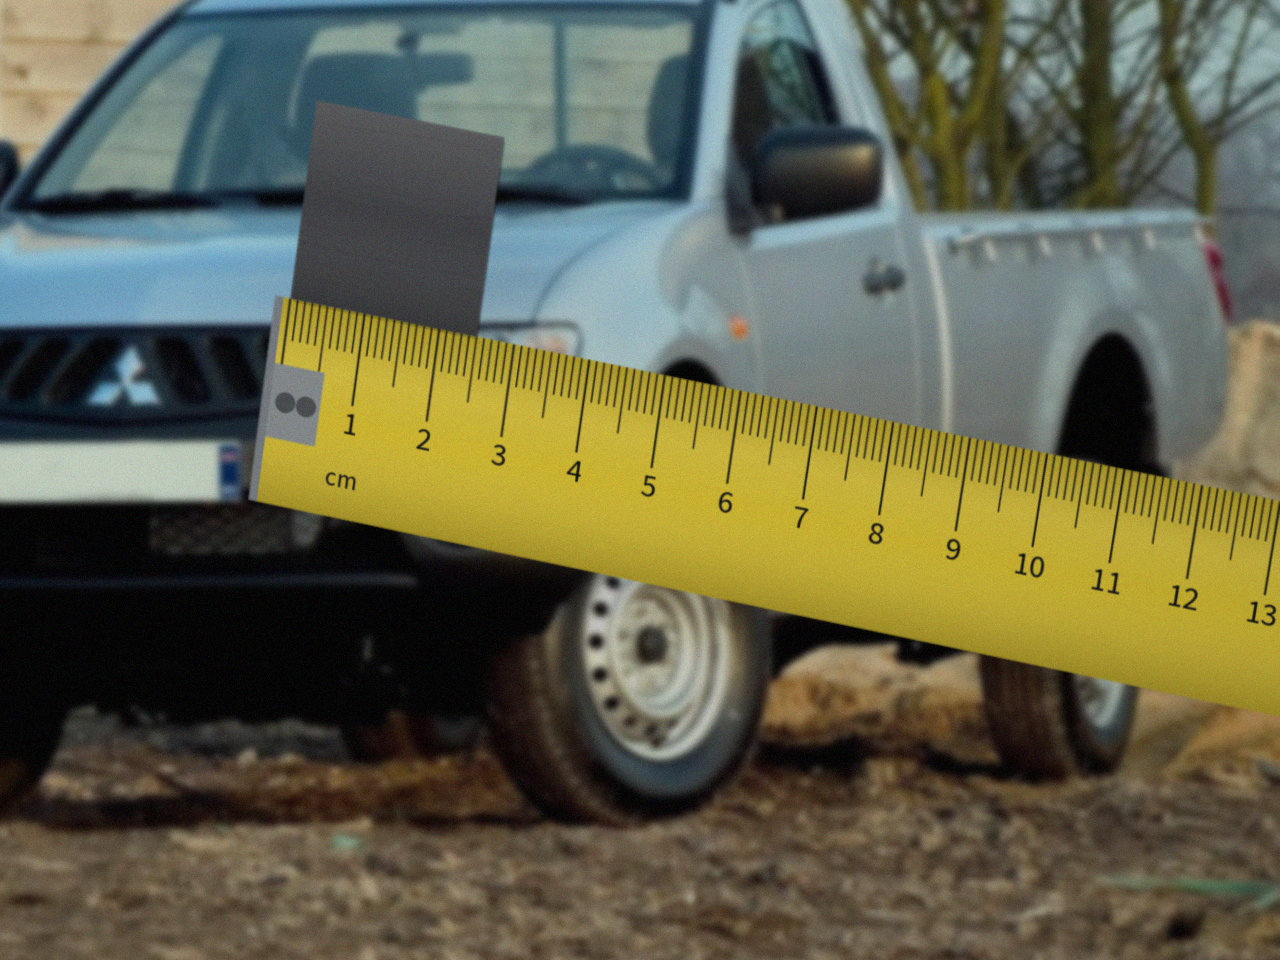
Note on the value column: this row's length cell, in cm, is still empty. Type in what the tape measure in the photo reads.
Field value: 2.5 cm
